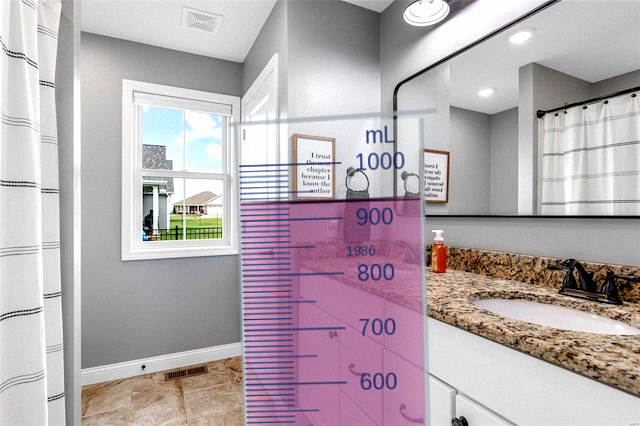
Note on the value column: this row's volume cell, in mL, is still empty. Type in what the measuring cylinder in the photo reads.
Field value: 930 mL
